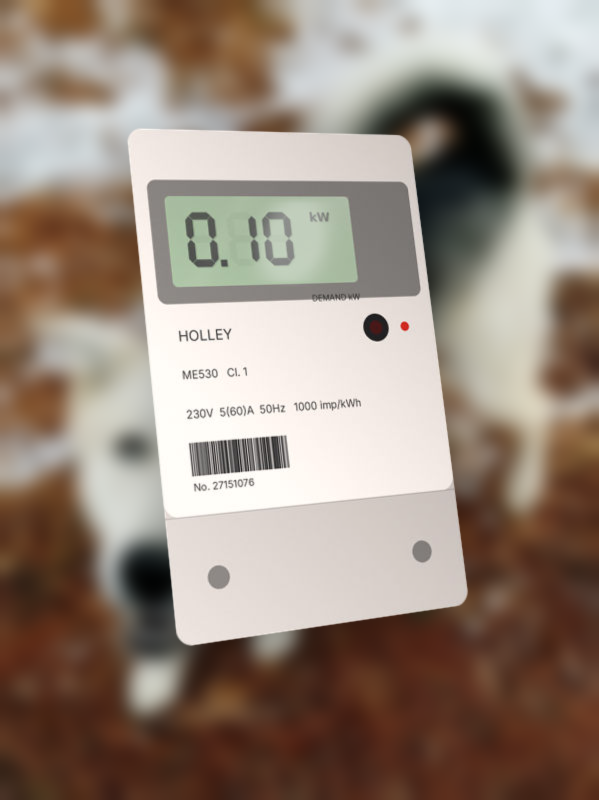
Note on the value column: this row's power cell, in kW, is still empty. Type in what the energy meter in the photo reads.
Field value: 0.10 kW
